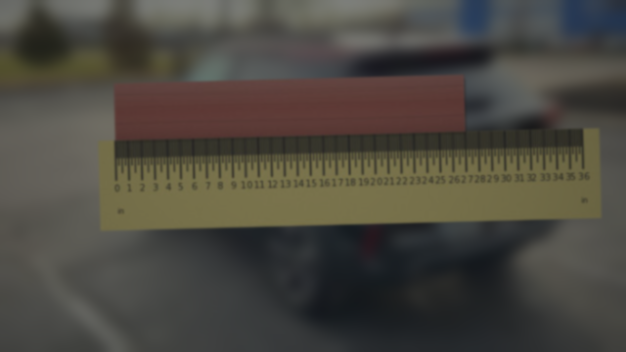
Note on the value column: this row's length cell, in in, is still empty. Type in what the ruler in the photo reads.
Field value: 27 in
